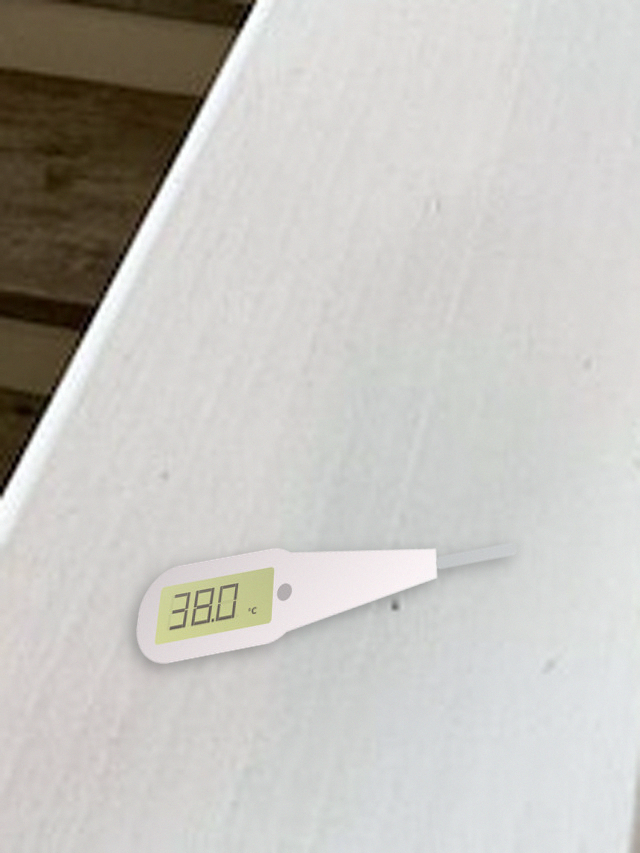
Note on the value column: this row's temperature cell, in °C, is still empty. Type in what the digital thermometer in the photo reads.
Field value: 38.0 °C
